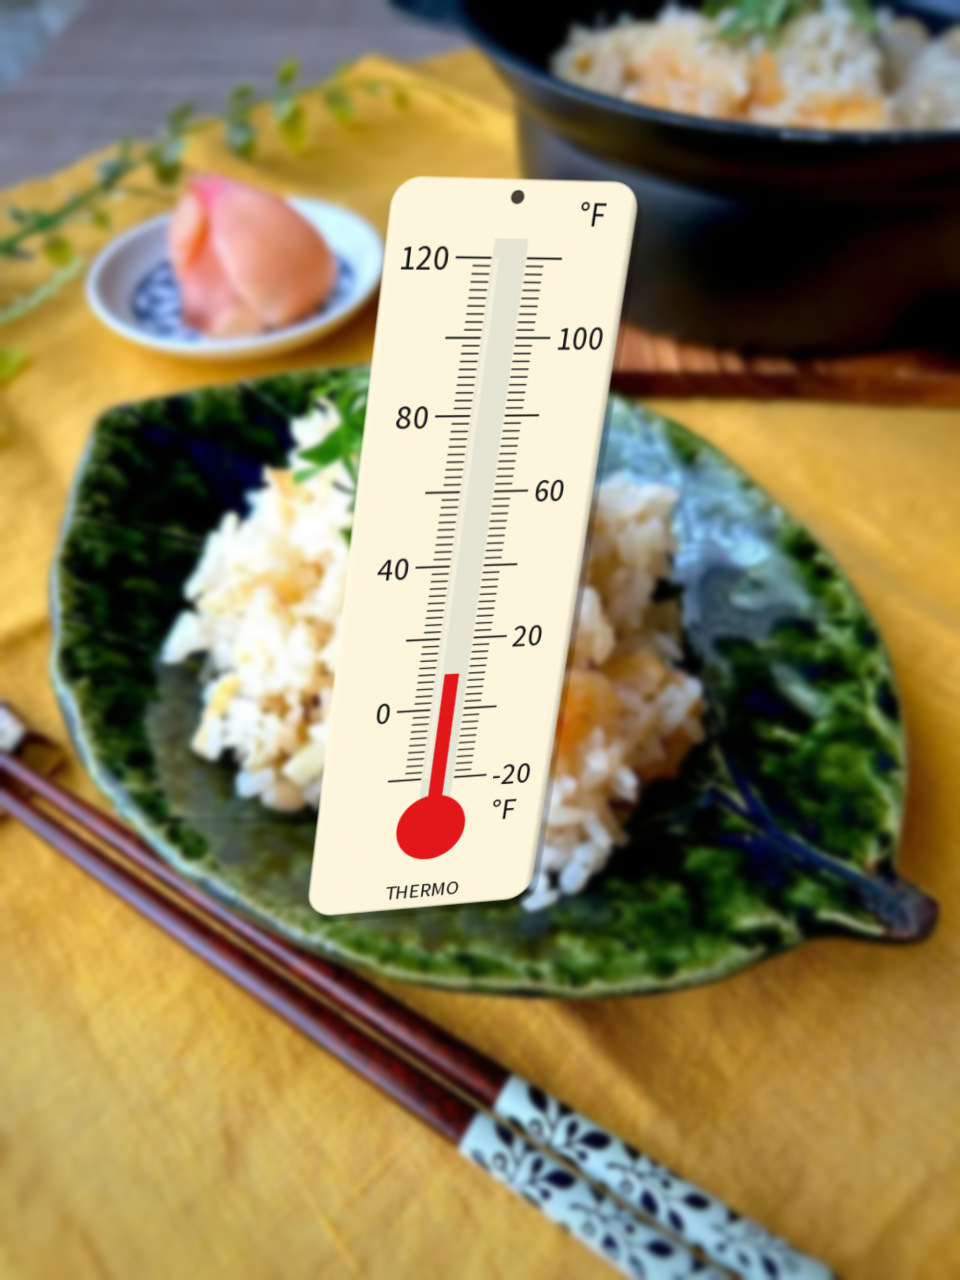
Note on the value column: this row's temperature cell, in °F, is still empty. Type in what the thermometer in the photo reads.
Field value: 10 °F
